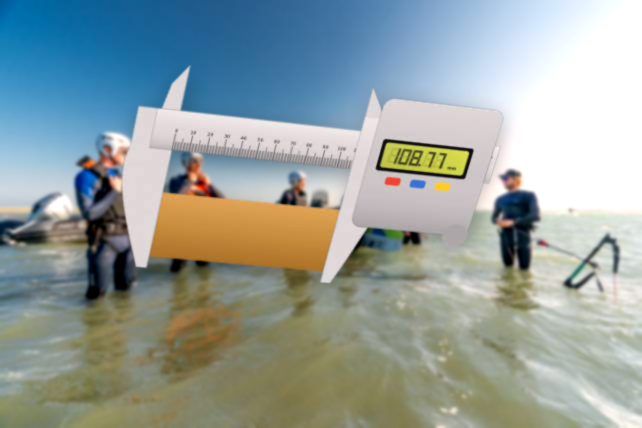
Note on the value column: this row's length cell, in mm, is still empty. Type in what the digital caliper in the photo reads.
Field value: 108.77 mm
